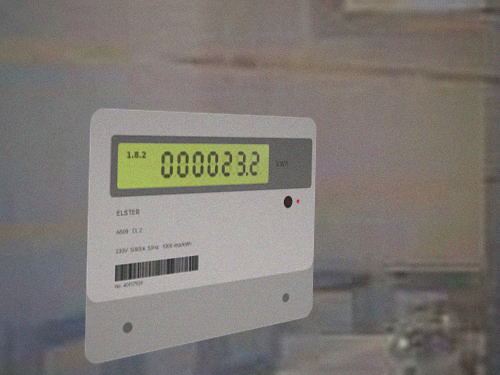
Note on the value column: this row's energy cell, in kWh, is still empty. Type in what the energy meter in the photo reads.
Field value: 23.2 kWh
